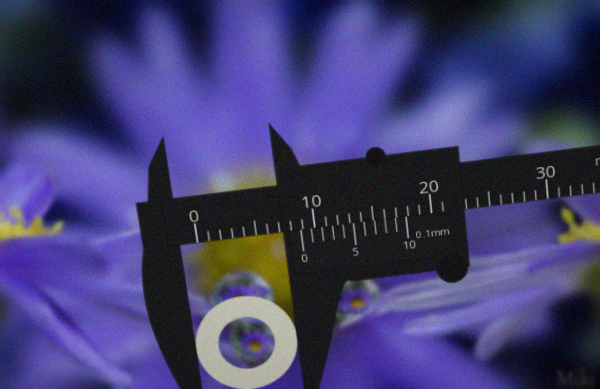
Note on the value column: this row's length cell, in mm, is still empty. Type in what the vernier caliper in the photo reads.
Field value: 8.8 mm
